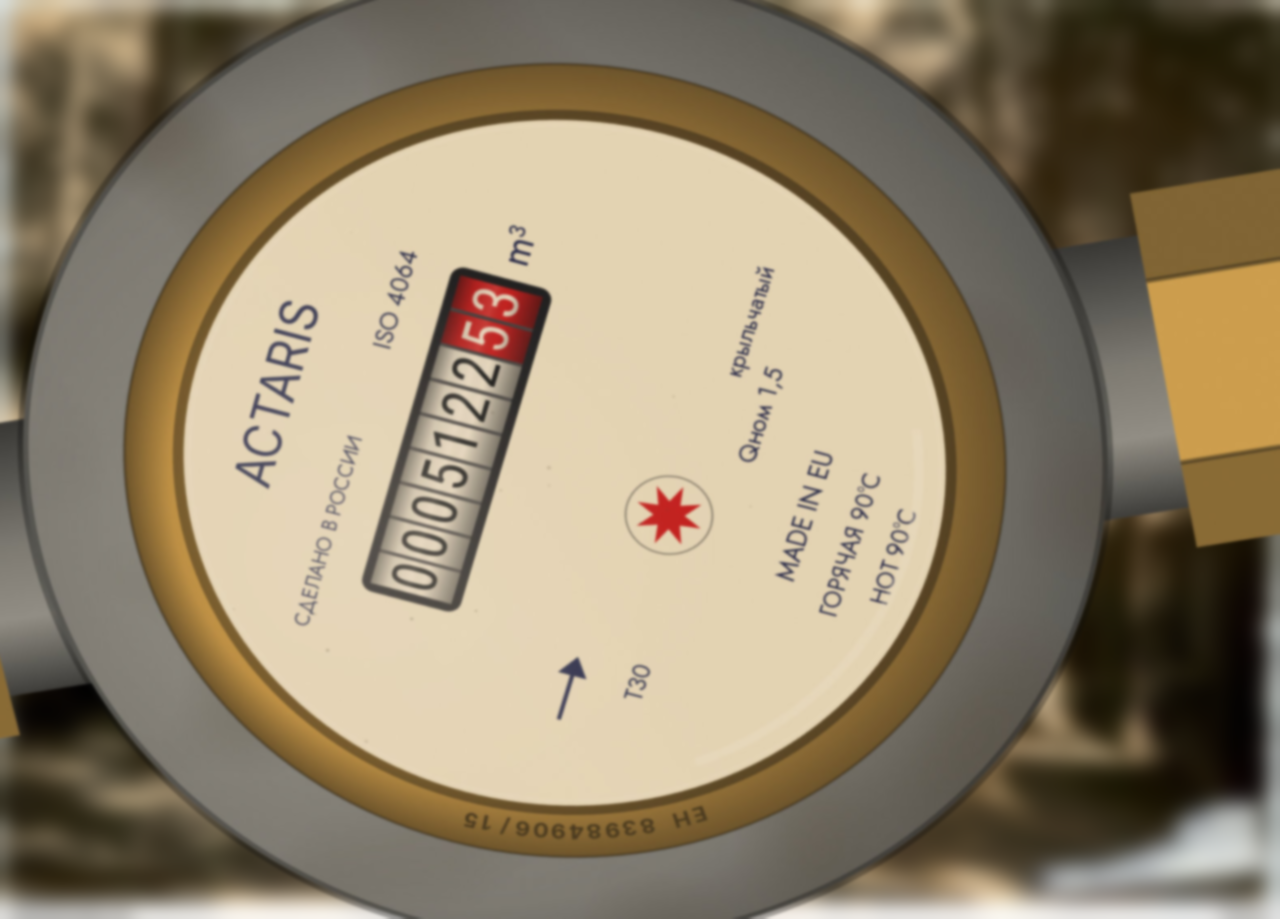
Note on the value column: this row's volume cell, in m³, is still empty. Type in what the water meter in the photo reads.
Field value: 5122.53 m³
